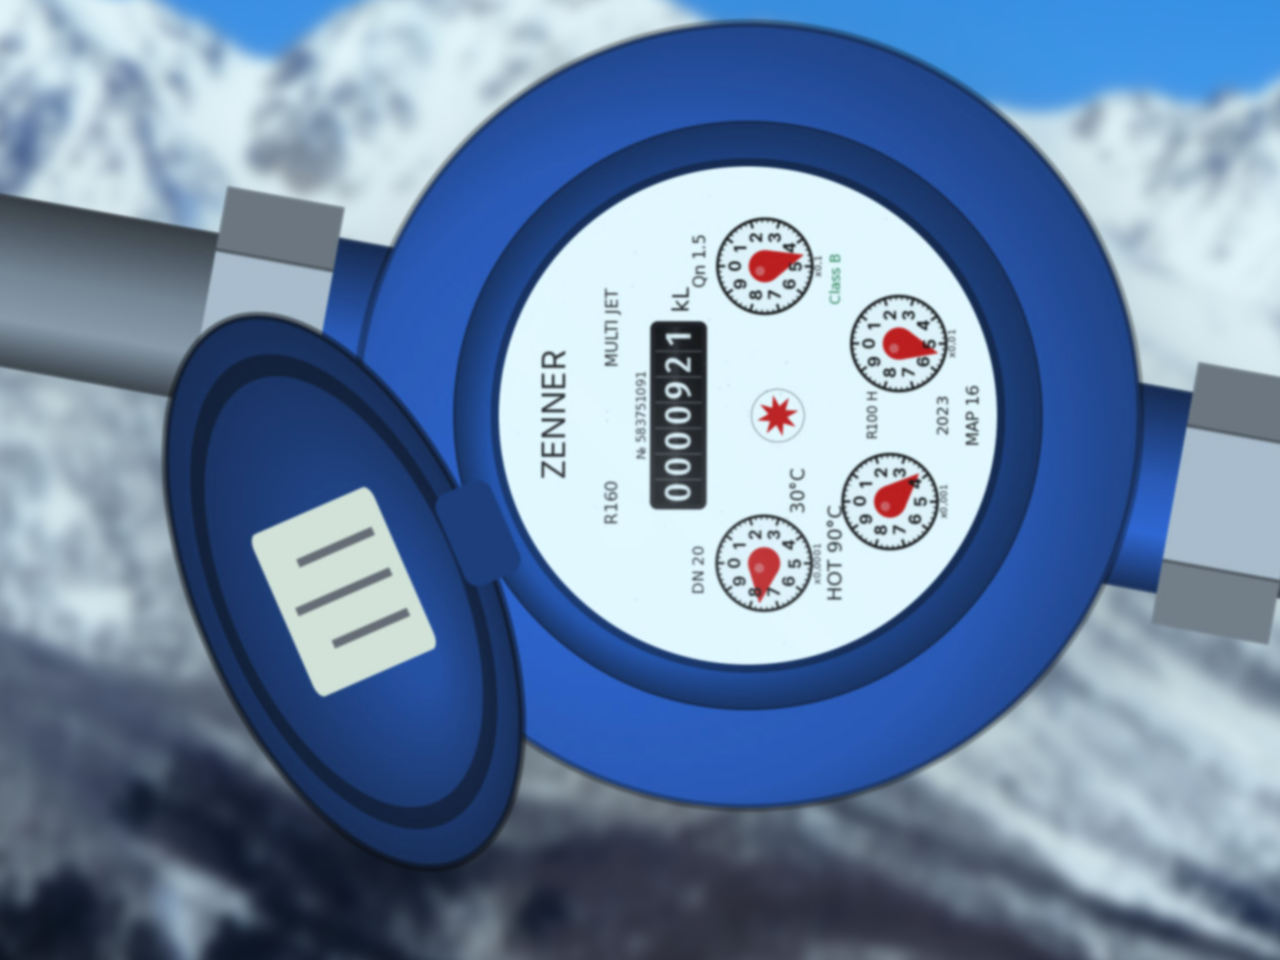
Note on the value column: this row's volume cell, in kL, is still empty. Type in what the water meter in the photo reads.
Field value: 921.4537 kL
